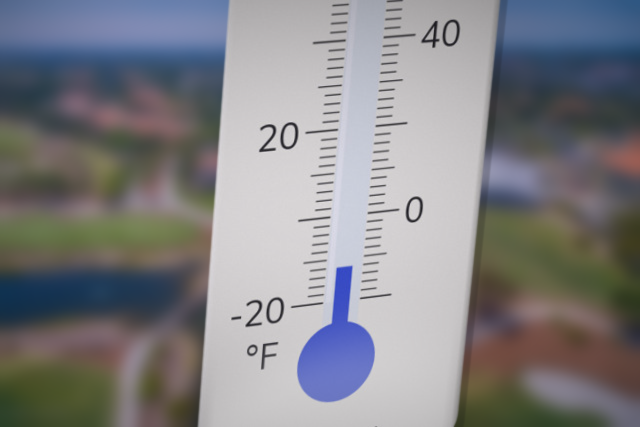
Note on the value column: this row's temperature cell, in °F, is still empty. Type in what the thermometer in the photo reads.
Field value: -12 °F
